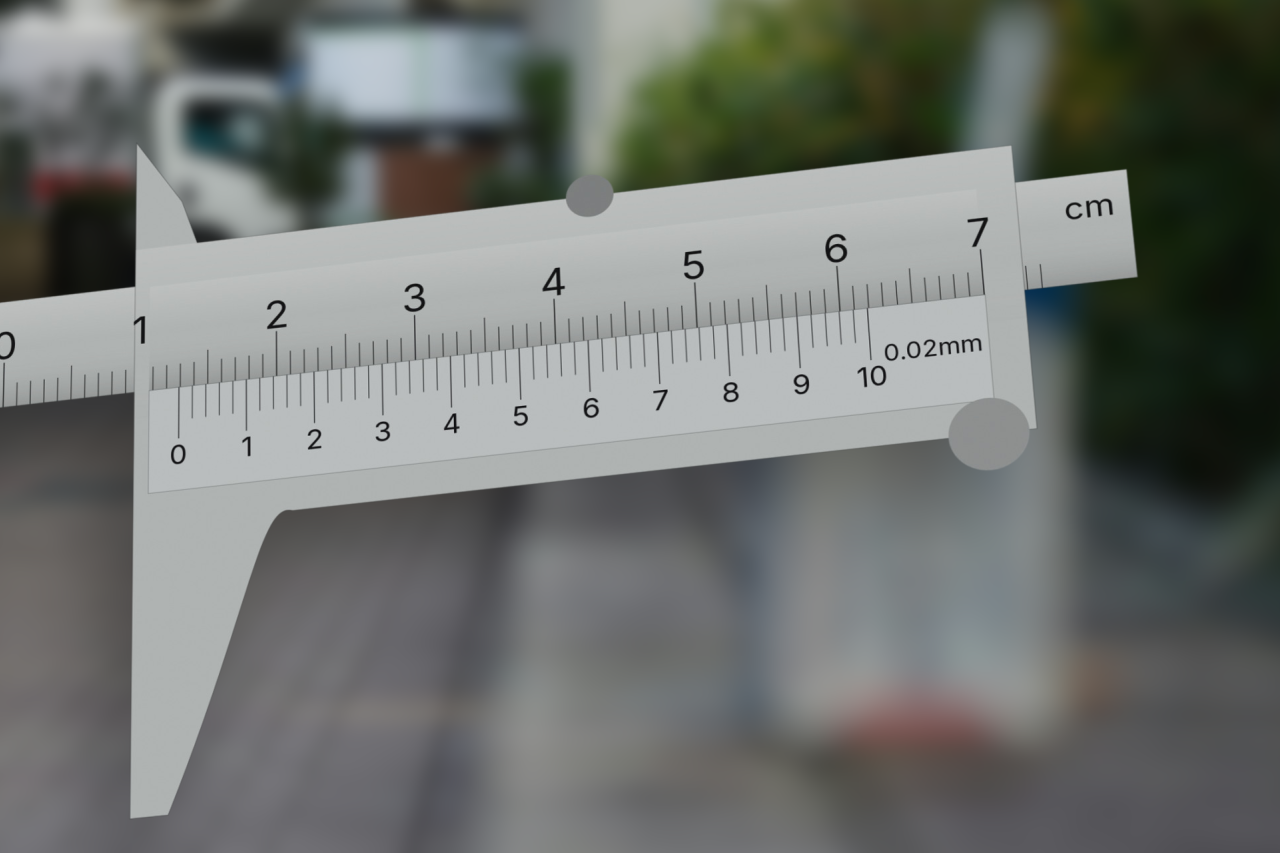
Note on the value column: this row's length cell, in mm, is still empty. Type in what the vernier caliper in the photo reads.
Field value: 12.9 mm
